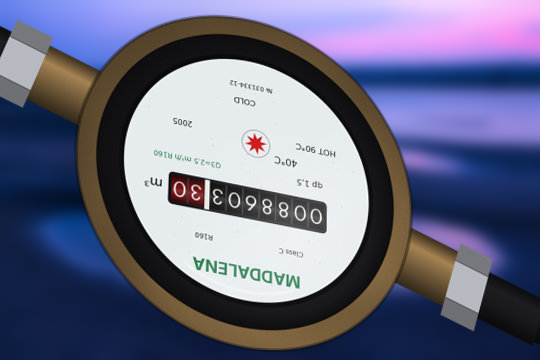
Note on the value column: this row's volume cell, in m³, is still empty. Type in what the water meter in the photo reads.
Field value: 88603.30 m³
